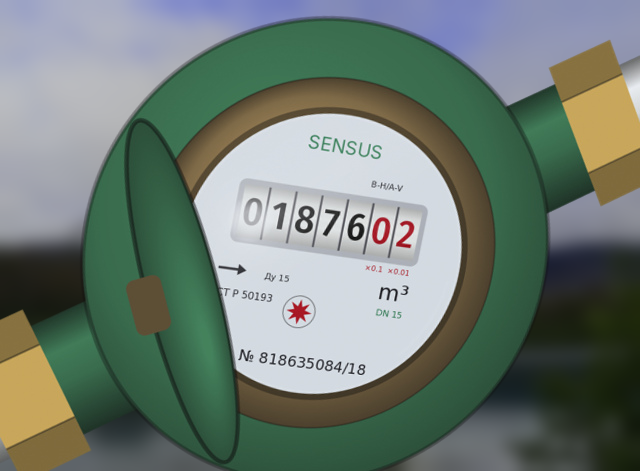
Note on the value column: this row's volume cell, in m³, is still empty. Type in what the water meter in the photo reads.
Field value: 1876.02 m³
